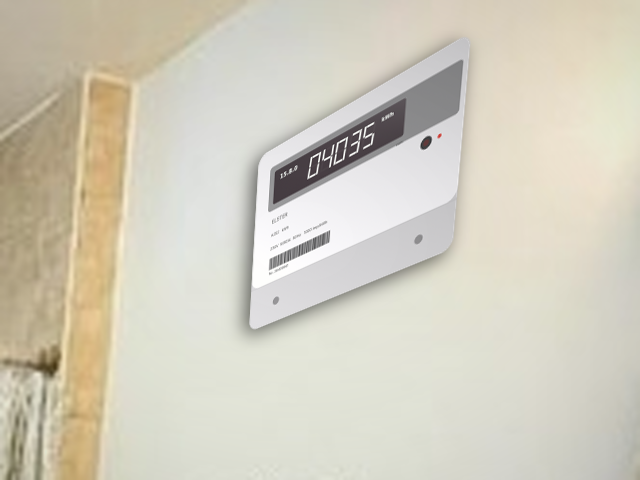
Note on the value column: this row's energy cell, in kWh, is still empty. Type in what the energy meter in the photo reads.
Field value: 4035 kWh
